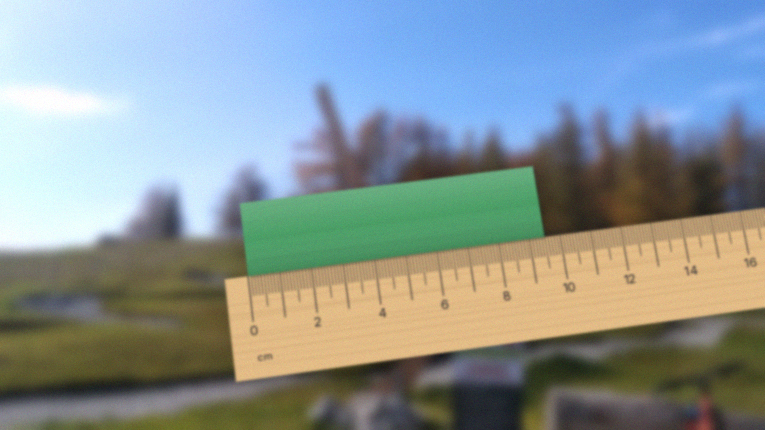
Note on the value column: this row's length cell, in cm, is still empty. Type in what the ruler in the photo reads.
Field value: 9.5 cm
